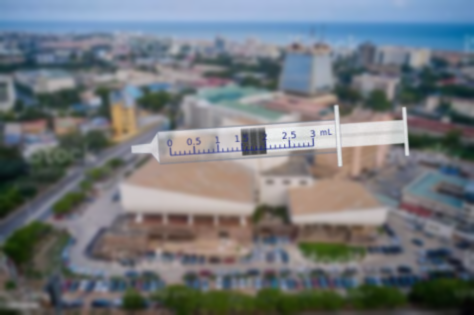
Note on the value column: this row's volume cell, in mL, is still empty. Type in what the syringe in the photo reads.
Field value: 1.5 mL
